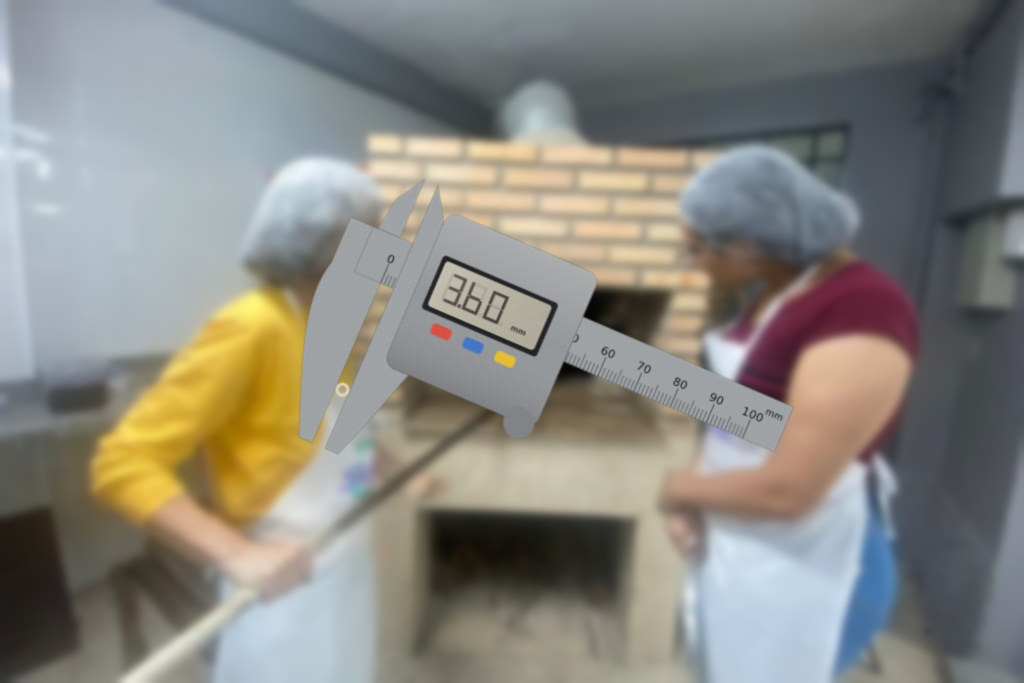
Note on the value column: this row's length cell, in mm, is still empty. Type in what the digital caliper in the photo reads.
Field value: 3.60 mm
